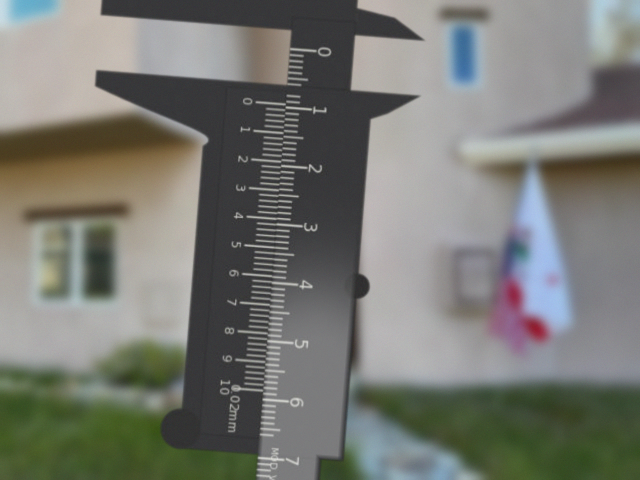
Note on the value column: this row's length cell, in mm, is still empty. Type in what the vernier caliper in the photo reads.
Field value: 9.5 mm
